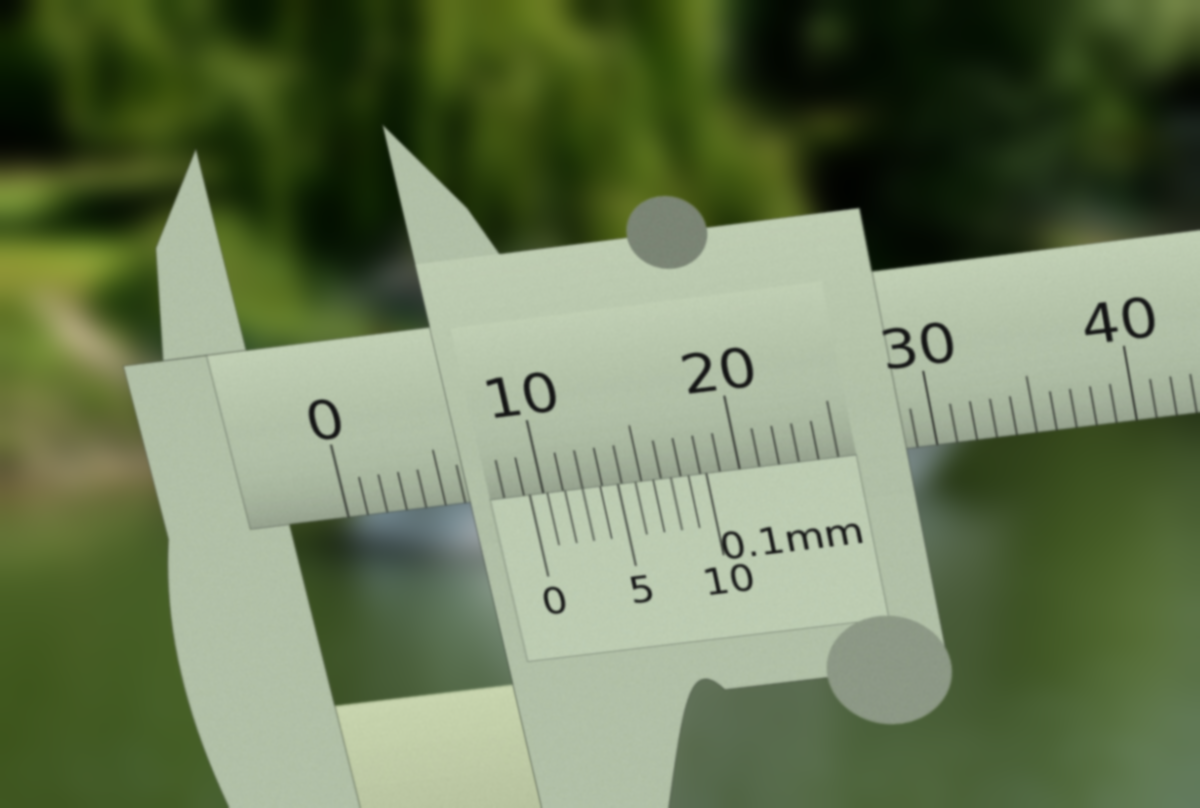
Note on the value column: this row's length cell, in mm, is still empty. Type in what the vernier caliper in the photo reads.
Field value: 9.3 mm
